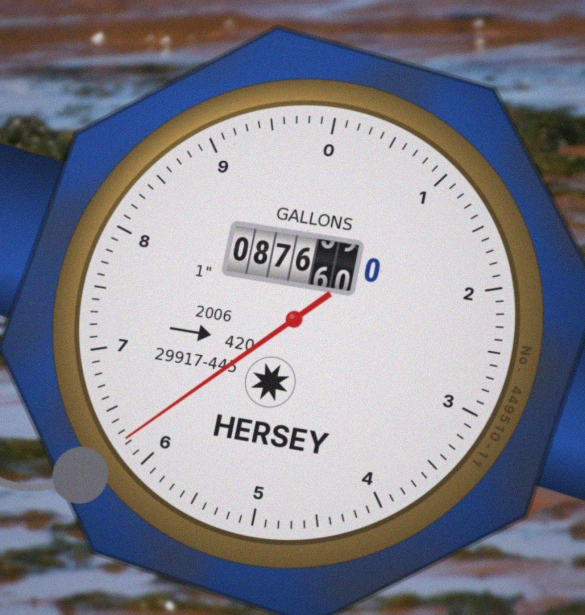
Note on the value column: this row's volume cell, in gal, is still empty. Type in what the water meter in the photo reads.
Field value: 876596.2 gal
